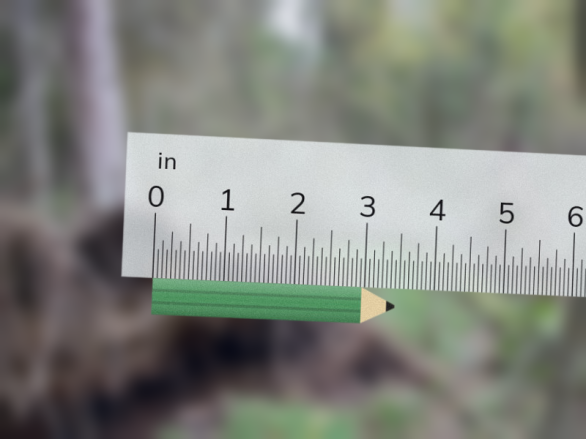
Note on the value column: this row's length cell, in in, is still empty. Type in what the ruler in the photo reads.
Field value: 3.4375 in
